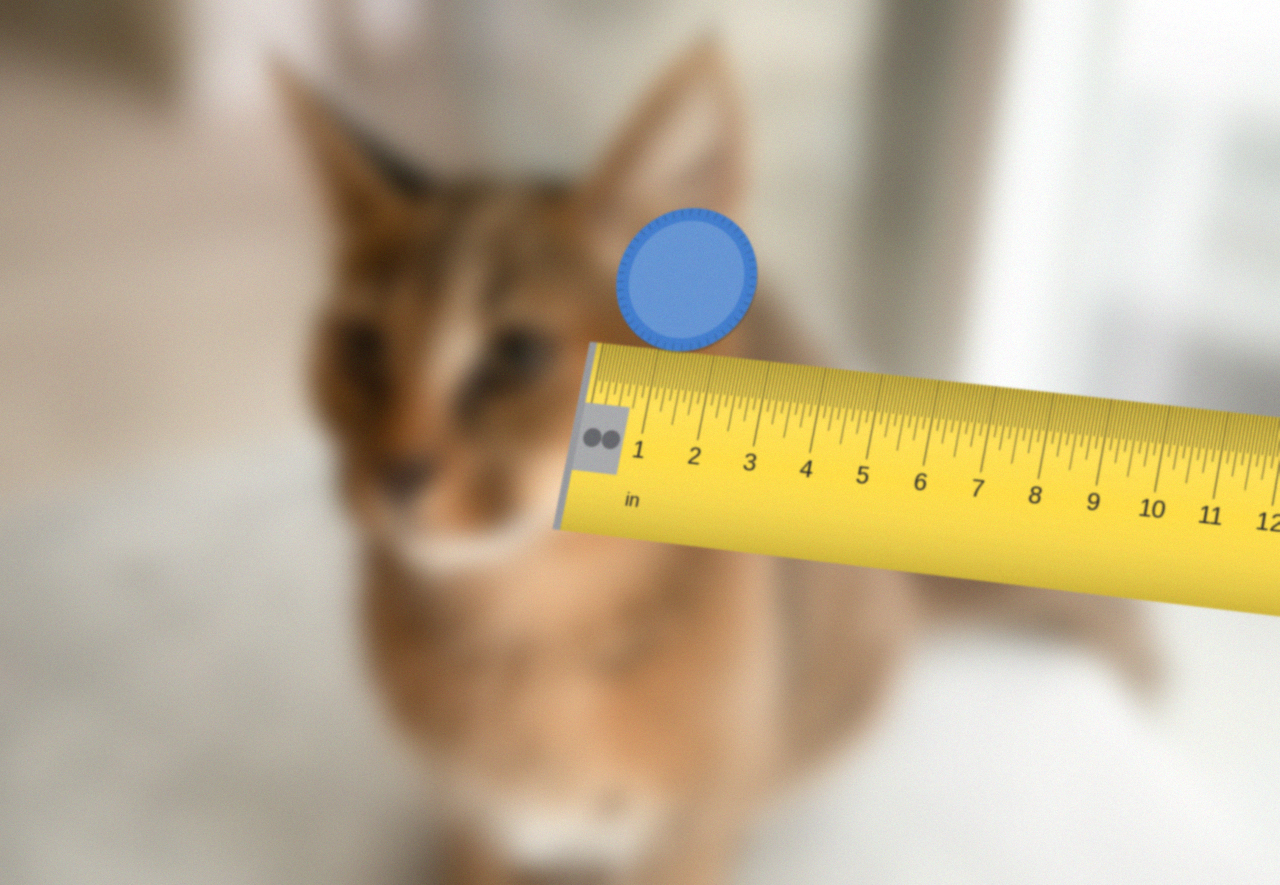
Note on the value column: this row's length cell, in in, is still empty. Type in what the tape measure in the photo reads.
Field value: 2.5 in
